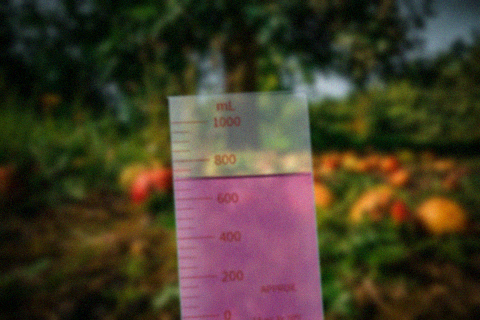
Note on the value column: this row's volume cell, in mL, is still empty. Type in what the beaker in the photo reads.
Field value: 700 mL
